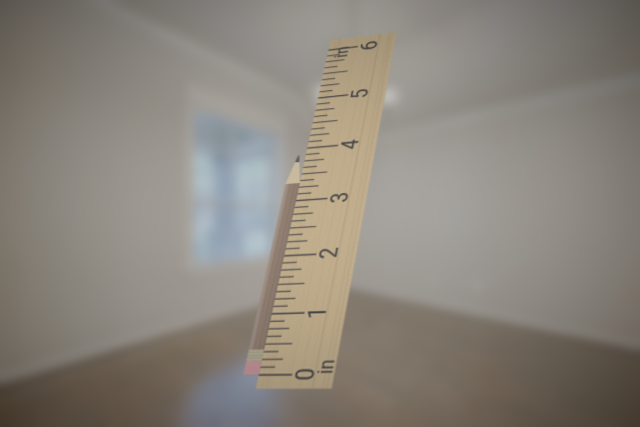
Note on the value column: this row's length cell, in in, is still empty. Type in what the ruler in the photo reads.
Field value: 3.875 in
